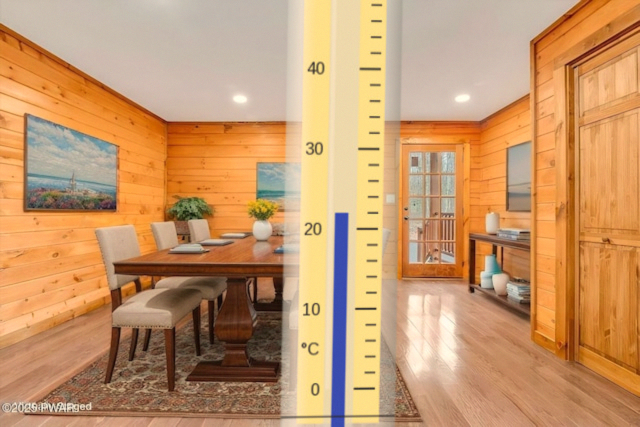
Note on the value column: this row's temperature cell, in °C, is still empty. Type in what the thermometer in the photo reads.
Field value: 22 °C
